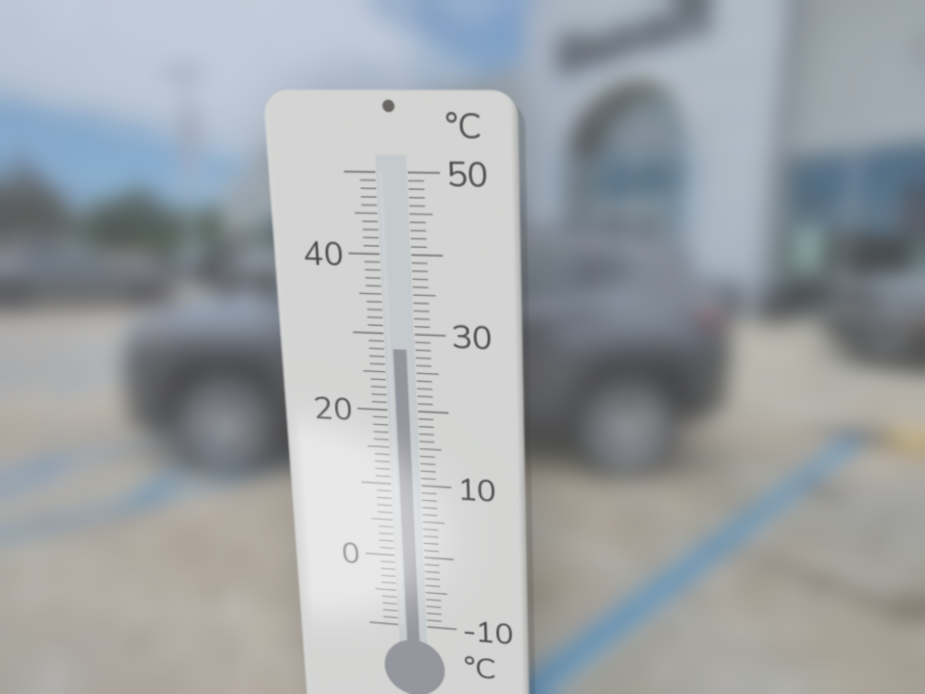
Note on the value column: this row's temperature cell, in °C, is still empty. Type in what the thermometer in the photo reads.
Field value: 28 °C
